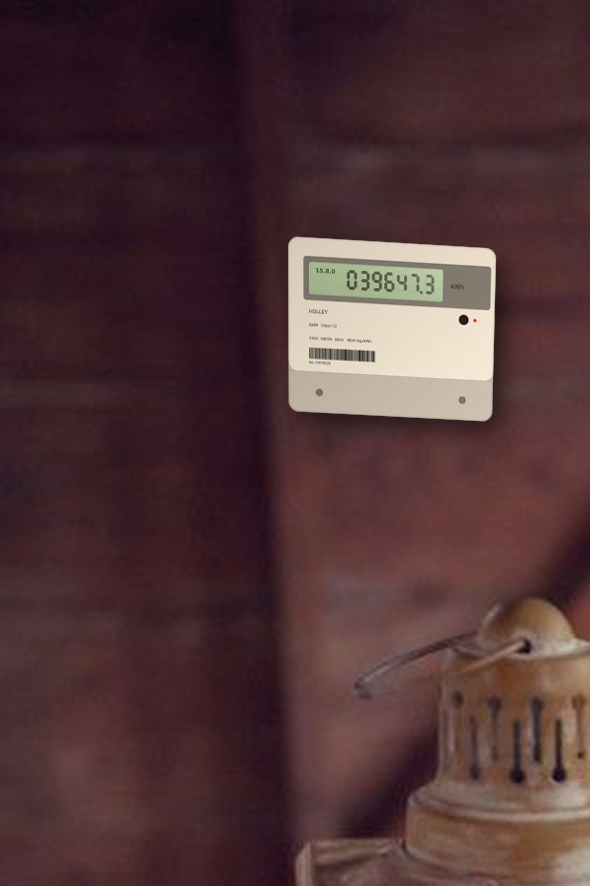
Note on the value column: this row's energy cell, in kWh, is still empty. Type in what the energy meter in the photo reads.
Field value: 39647.3 kWh
